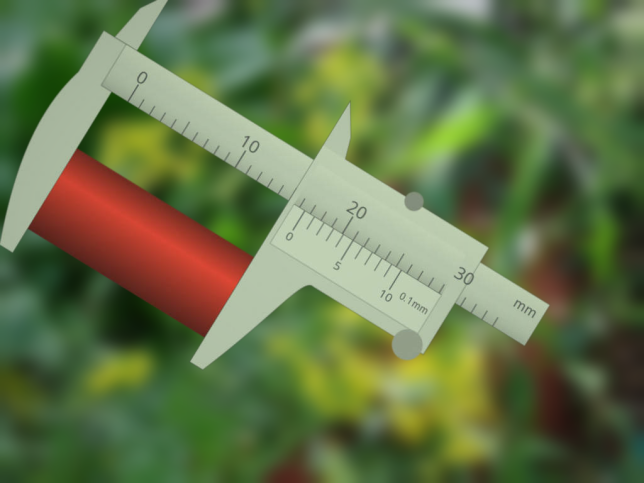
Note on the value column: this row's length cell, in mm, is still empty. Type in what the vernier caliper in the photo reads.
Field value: 16.5 mm
